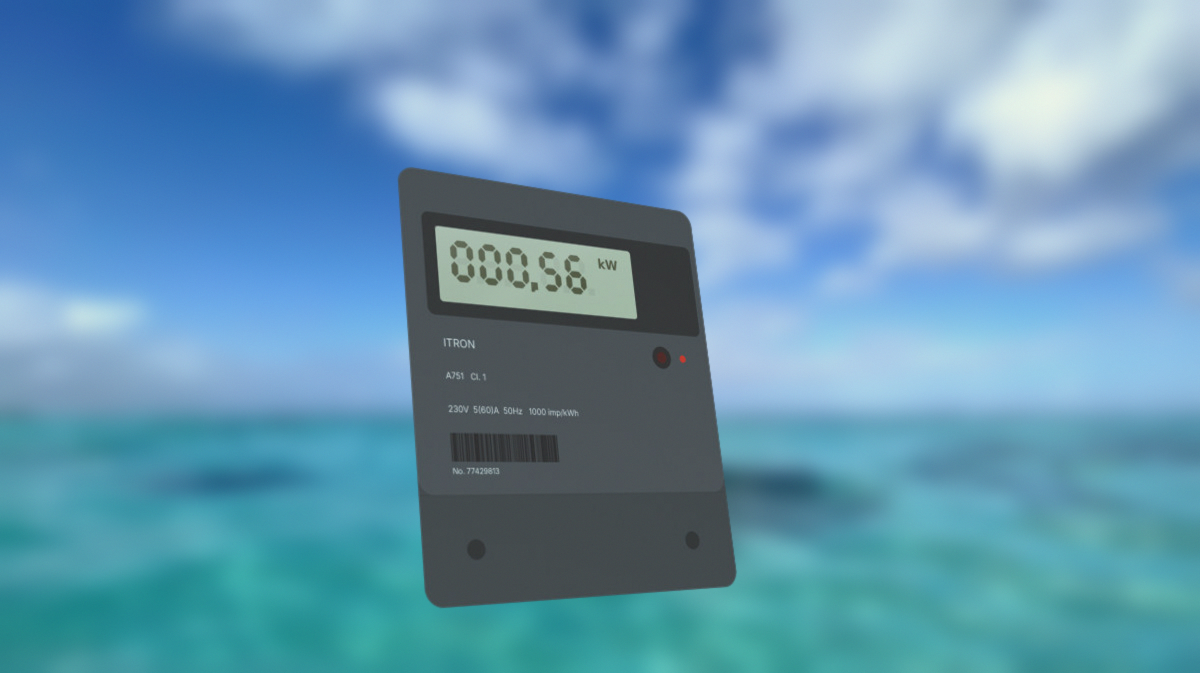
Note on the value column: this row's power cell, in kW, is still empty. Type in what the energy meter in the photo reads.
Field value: 0.56 kW
